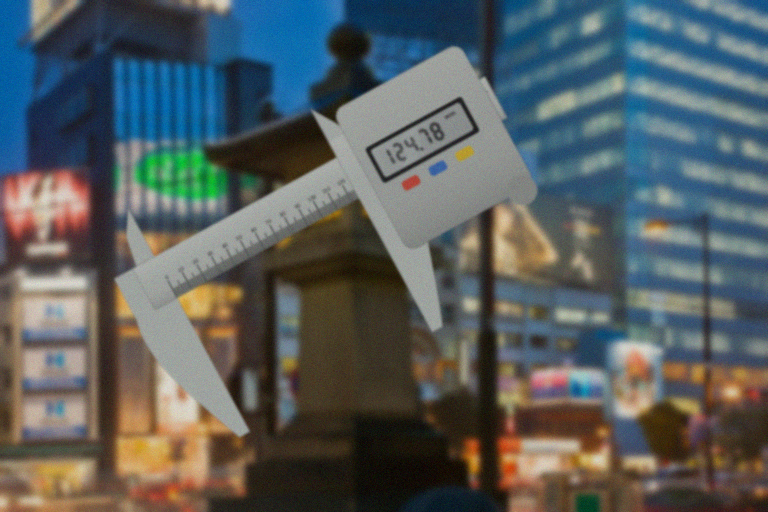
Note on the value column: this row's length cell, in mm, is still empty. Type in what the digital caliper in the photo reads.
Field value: 124.78 mm
